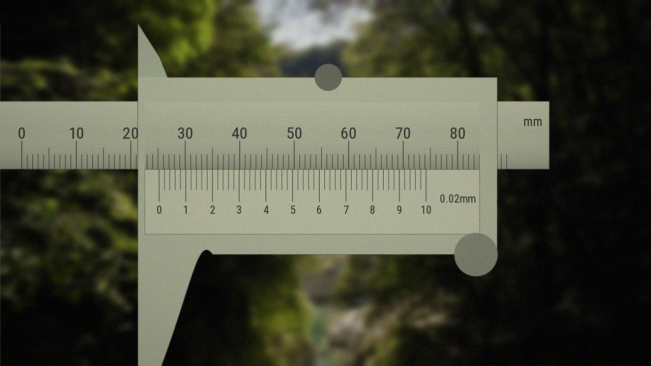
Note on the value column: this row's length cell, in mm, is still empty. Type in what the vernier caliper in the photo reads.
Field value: 25.2 mm
